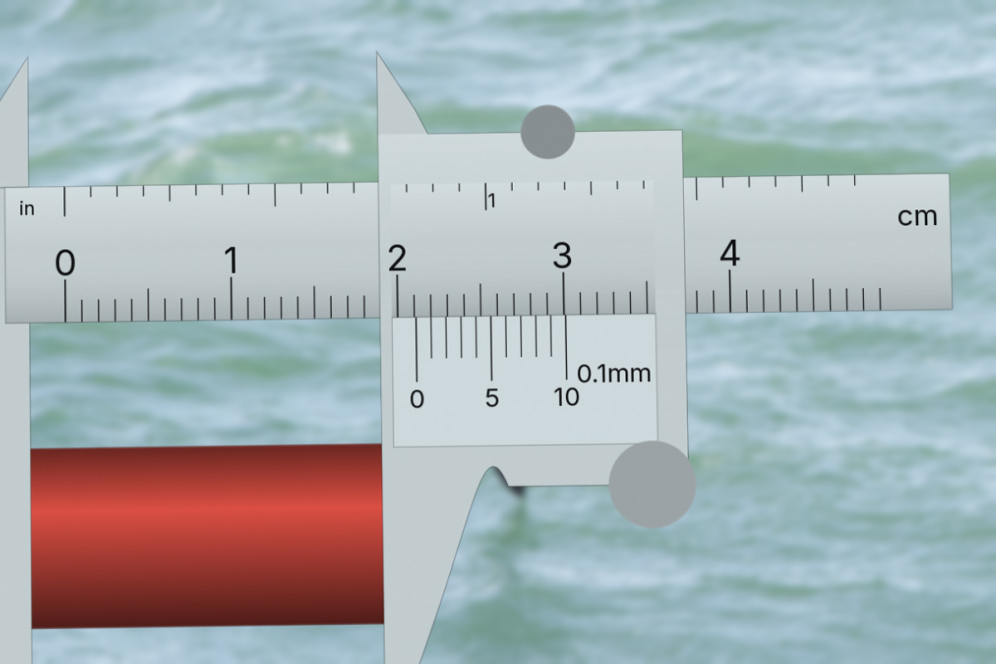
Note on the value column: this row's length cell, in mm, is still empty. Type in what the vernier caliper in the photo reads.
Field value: 21.1 mm
